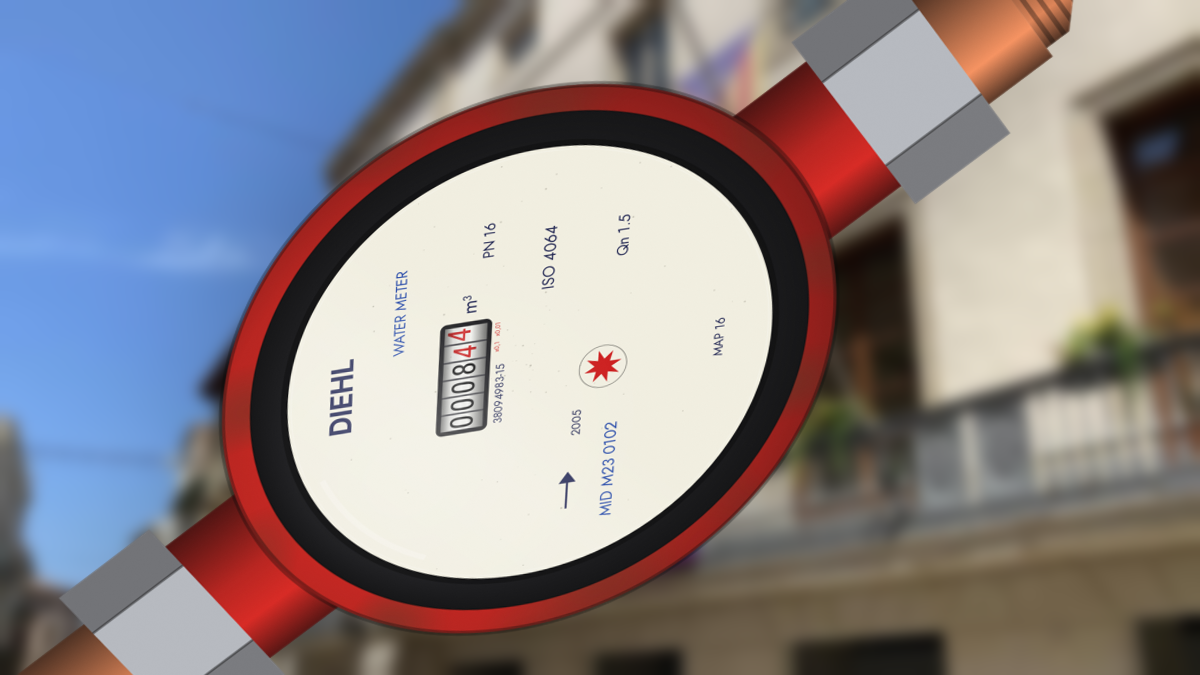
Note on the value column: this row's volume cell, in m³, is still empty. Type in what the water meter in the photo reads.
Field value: 8.44 m³
